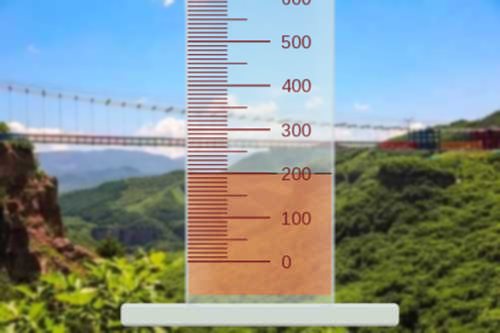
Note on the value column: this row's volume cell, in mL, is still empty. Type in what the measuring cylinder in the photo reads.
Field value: 200 mL
